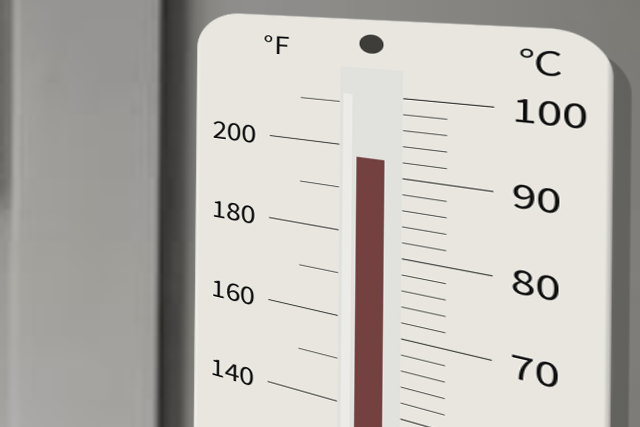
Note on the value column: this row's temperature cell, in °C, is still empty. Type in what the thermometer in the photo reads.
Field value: 92 °C
